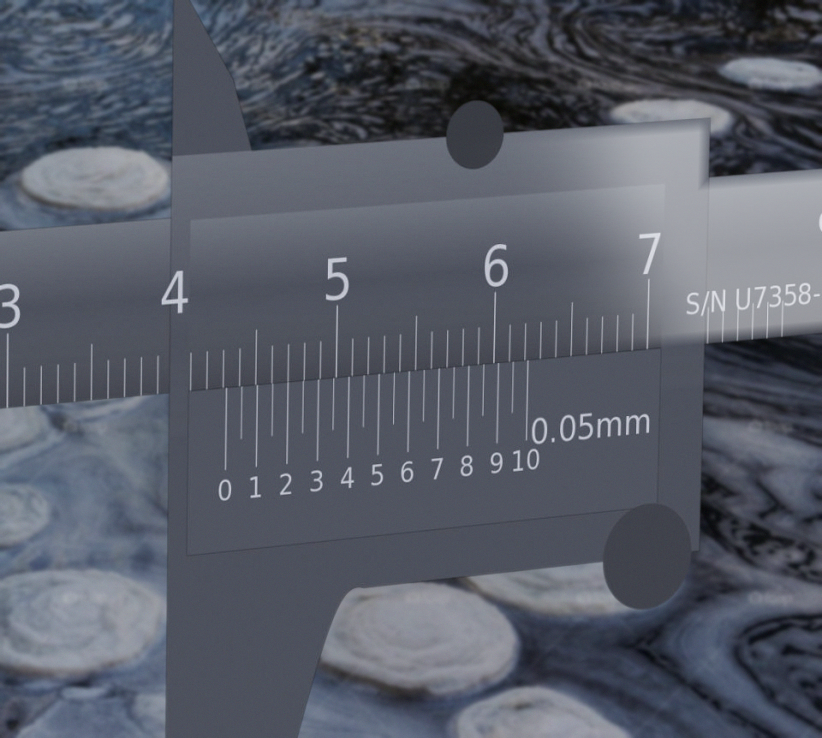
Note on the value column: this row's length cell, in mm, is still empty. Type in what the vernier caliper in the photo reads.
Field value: 43.2 mm
